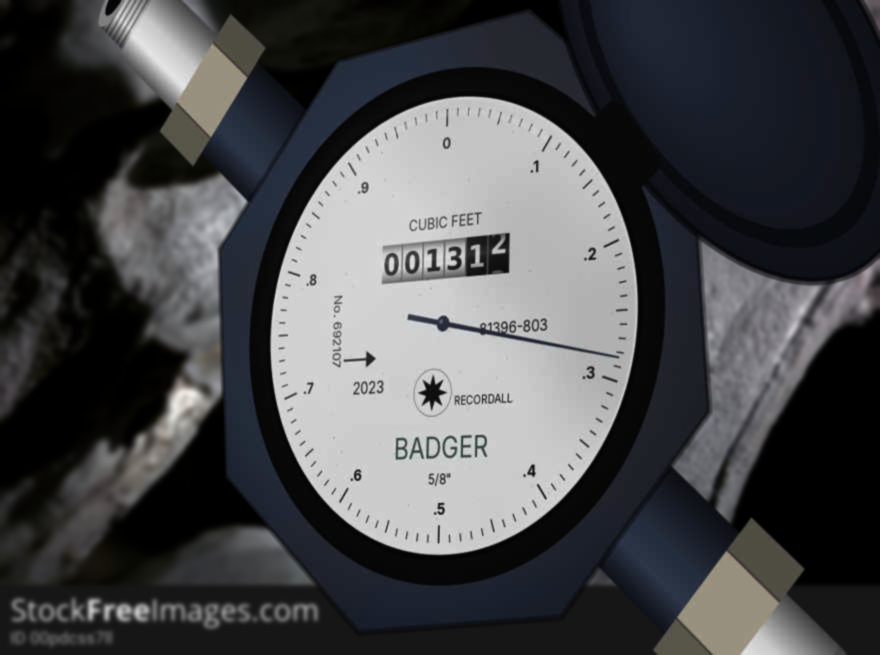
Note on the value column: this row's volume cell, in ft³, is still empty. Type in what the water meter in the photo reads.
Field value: 1312.28 ft³
